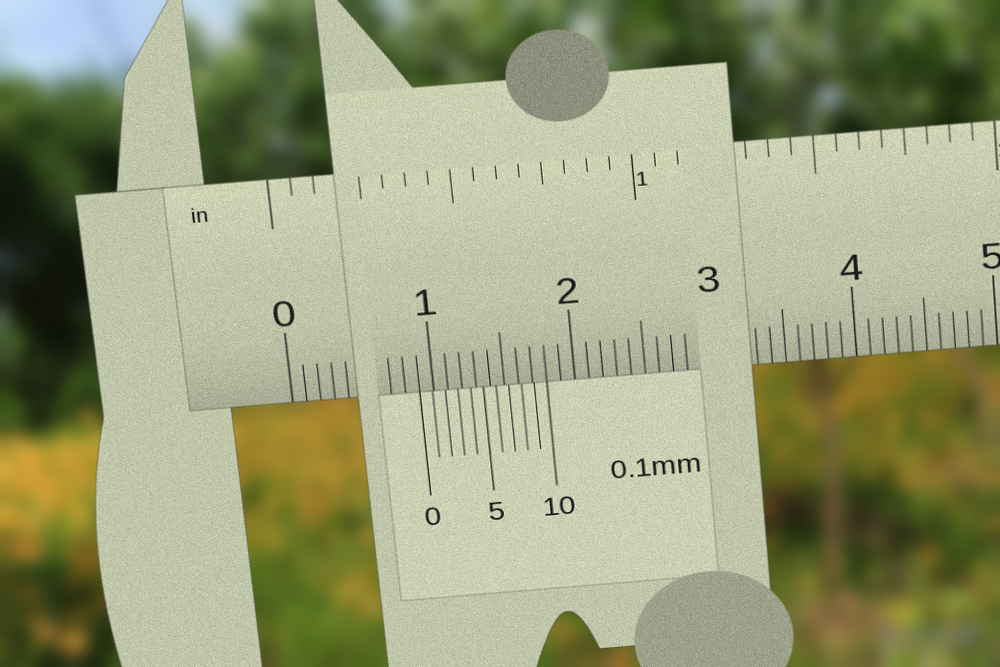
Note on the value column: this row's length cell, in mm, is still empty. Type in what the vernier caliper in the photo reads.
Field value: 9.0 mm
